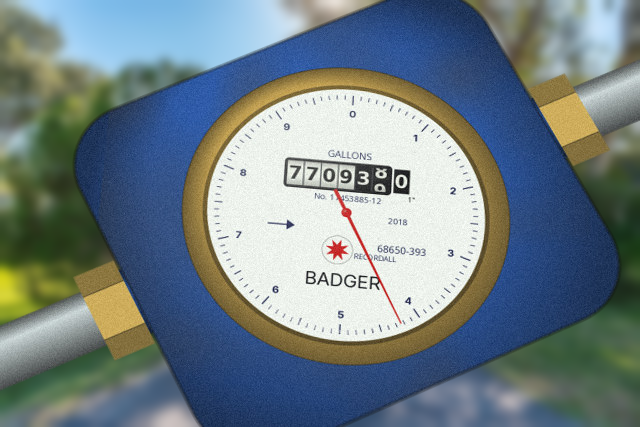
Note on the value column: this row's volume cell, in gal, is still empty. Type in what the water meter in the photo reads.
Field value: 7709384.2 gal
